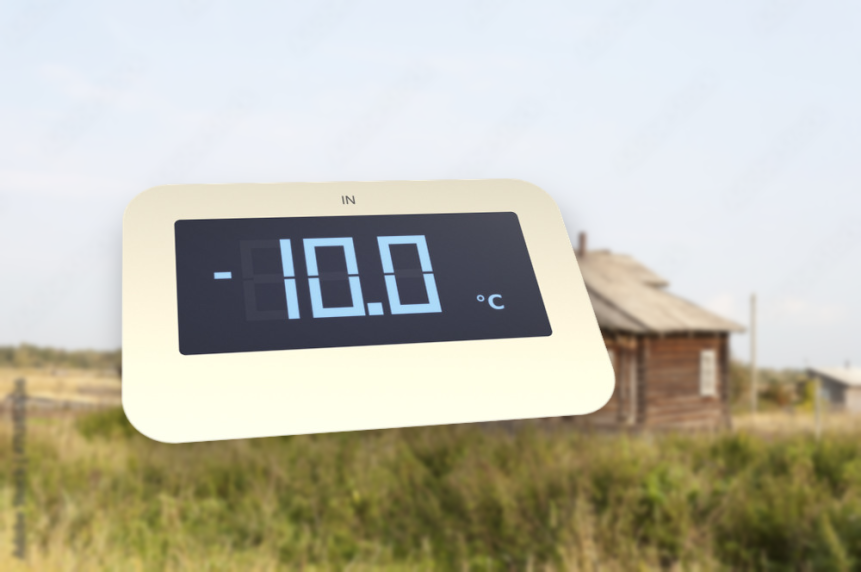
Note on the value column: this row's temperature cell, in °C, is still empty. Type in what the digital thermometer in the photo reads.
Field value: -10.0 °C
